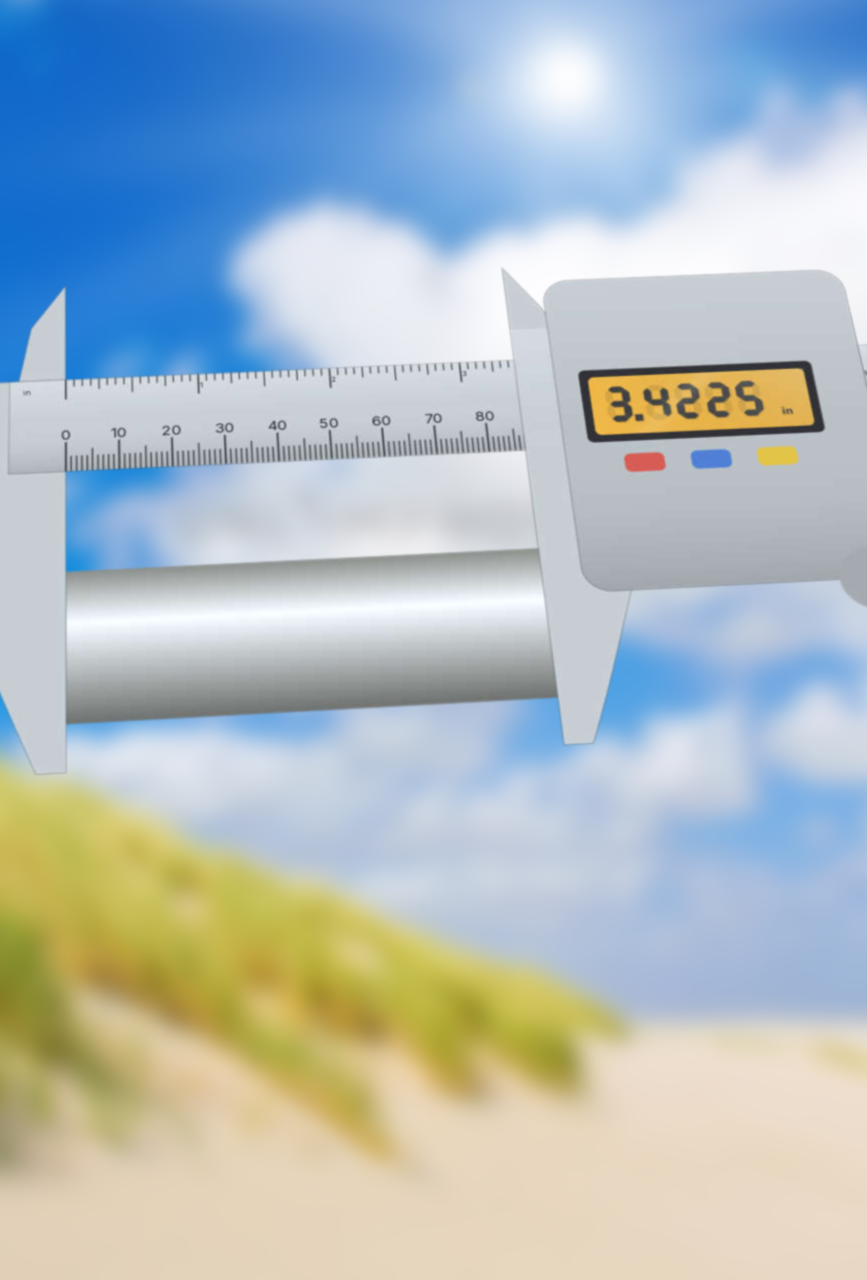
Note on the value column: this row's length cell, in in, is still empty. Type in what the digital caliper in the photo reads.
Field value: 3.4225 in
